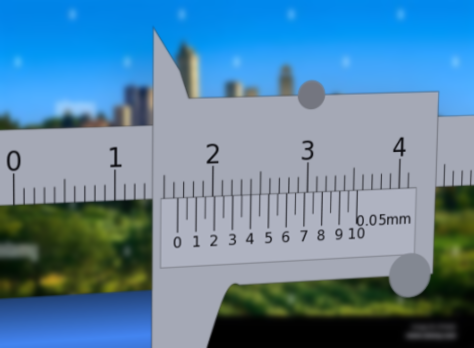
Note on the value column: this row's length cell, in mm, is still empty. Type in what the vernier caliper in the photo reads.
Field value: 16.4 mm
